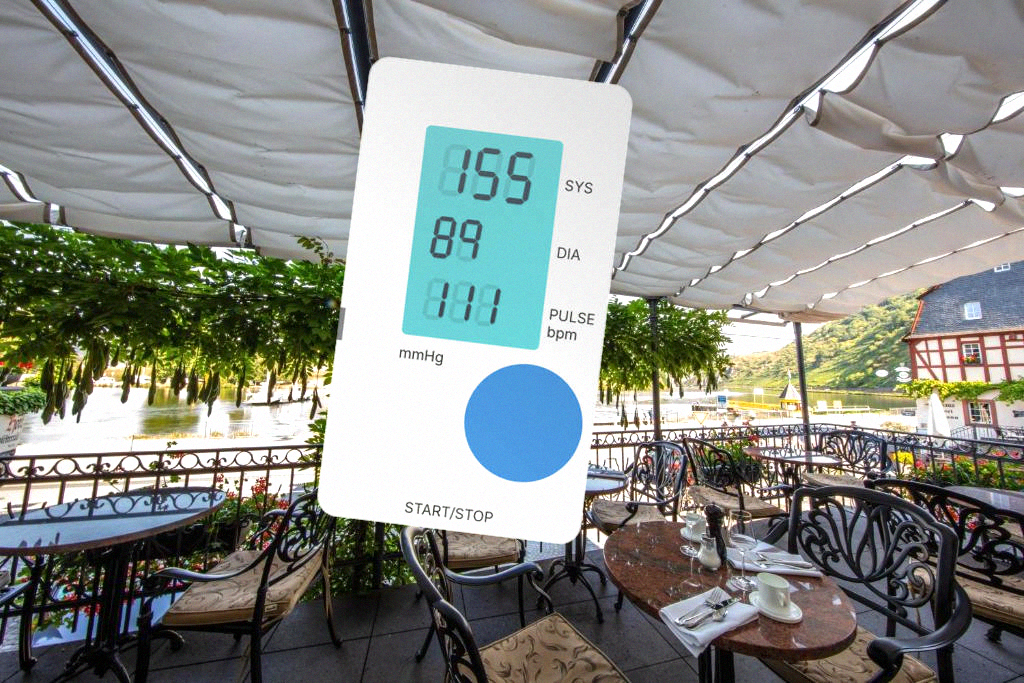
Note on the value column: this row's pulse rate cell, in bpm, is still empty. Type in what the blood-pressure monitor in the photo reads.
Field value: 111 bpm
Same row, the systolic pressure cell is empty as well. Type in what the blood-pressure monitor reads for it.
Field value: 155 mmHg
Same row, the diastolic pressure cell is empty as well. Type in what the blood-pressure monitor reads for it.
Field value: 89 mmHg
